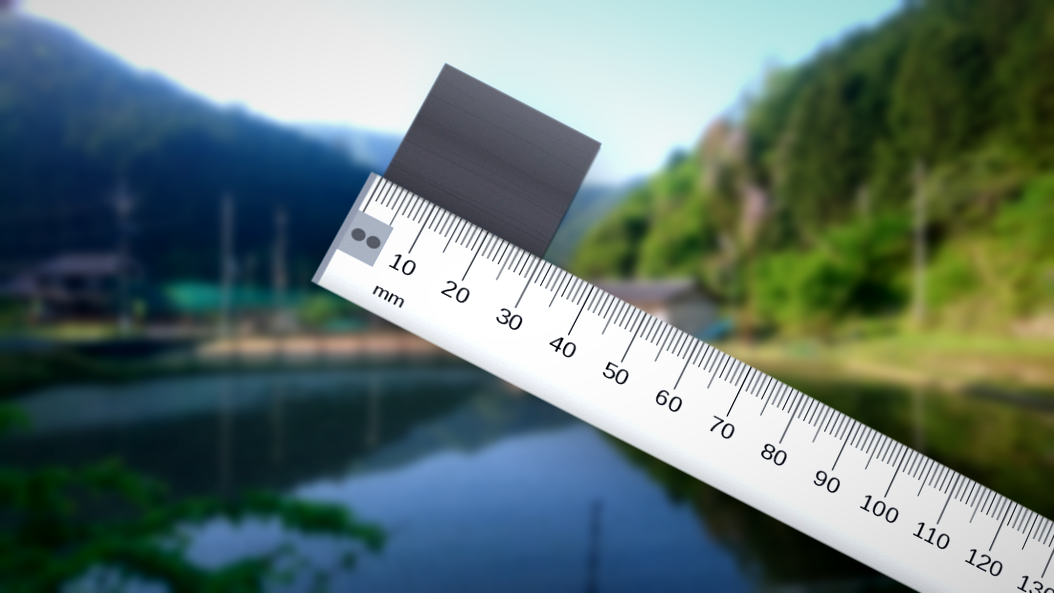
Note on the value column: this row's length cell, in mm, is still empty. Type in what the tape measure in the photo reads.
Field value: 30 mm
